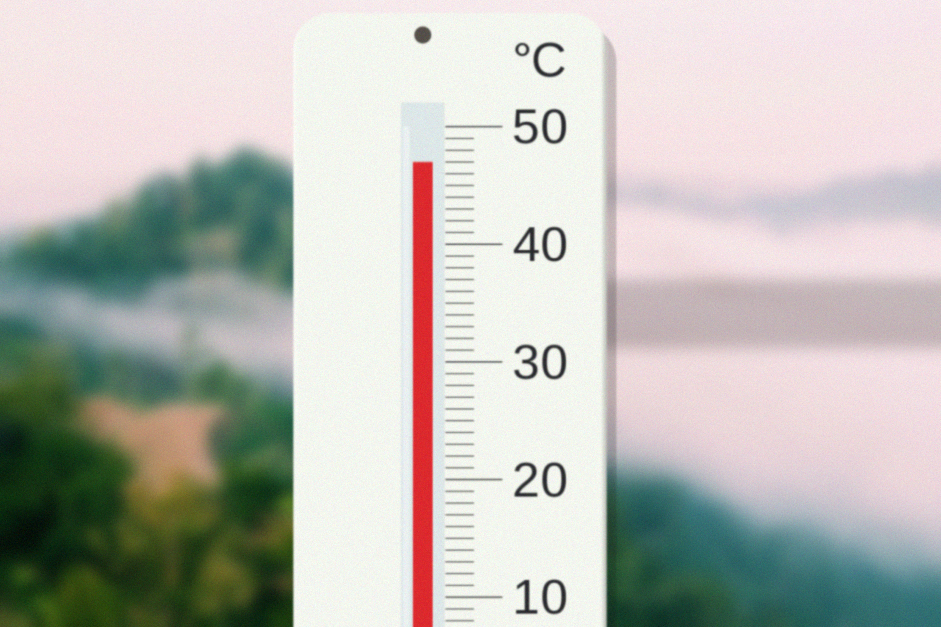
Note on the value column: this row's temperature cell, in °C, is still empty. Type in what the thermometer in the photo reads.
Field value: 47 °C
